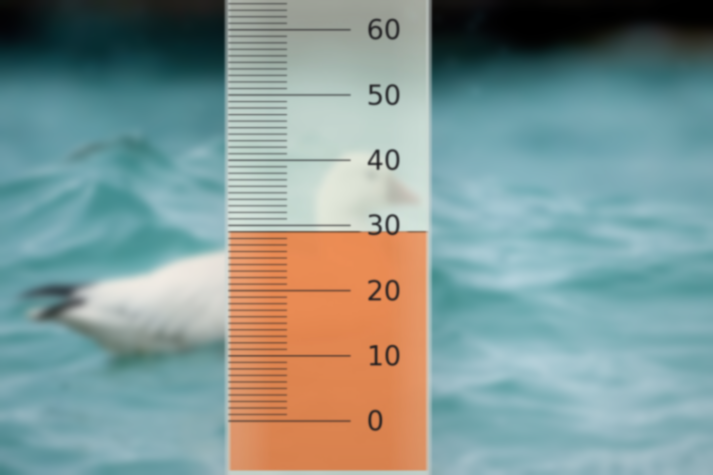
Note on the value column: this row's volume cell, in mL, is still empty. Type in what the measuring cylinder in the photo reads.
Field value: 29 mL
